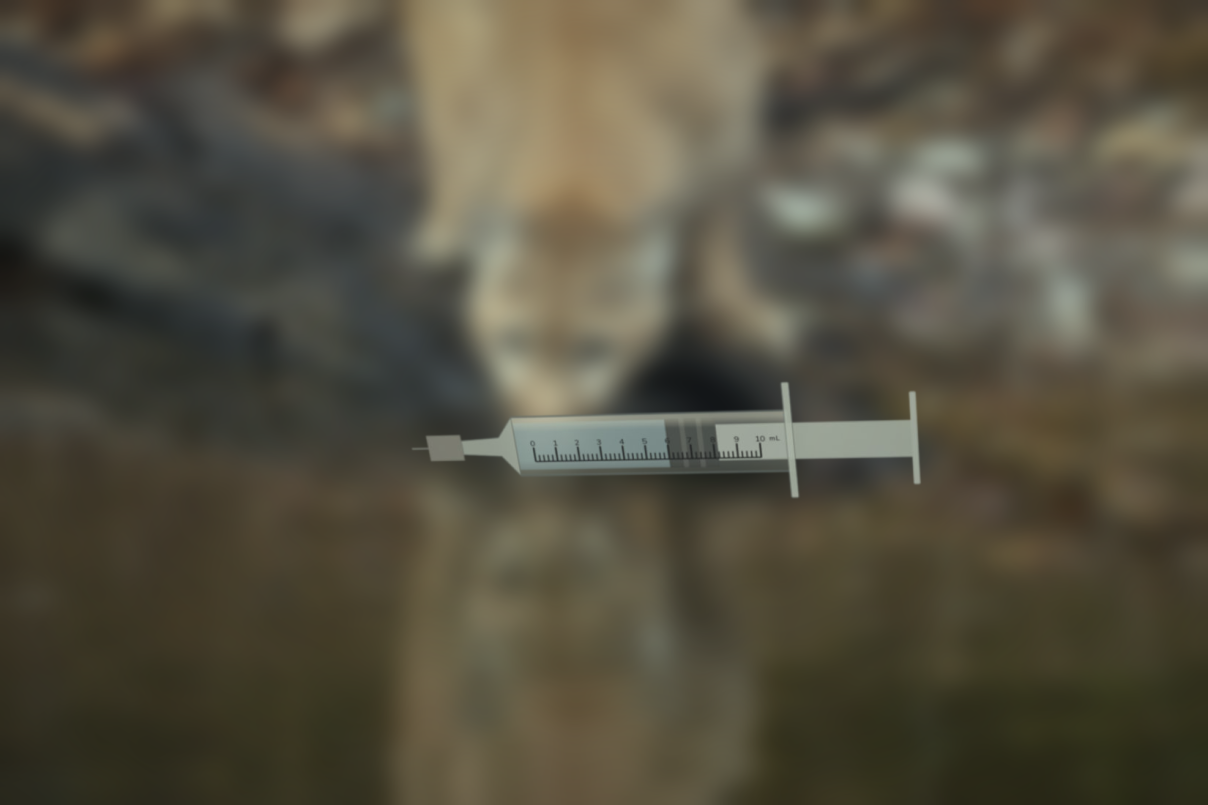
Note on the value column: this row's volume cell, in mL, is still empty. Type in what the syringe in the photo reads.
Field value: 6 mL
